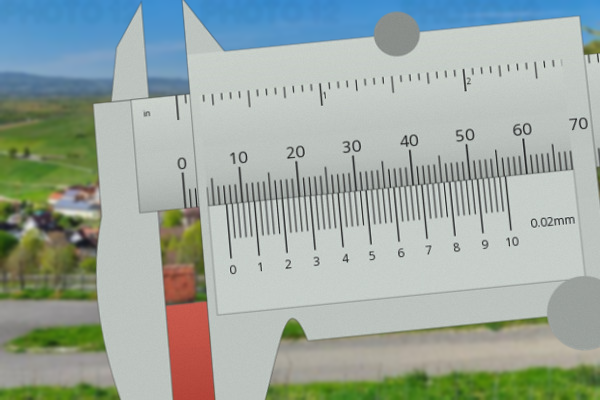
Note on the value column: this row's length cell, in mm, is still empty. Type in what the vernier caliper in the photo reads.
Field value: 7.2 mm
